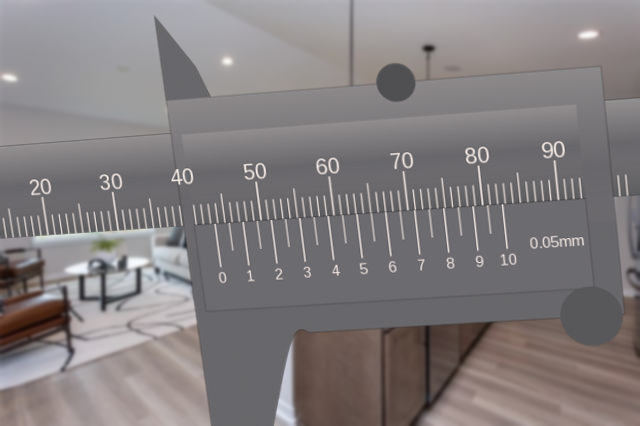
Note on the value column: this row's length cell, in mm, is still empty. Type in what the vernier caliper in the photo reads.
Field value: 43.6 mm
